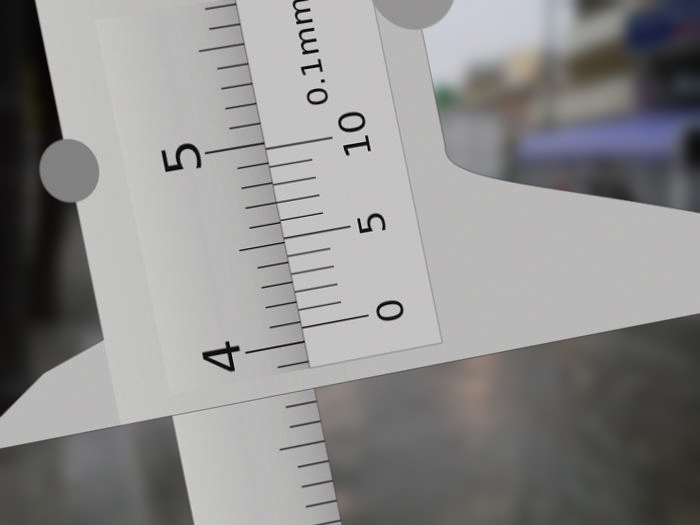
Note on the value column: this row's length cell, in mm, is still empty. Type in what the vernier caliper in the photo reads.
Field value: 40.7 mm
